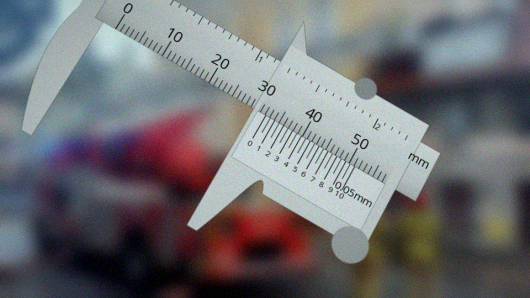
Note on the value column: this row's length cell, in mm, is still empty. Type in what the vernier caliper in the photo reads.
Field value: 32.2 mm
